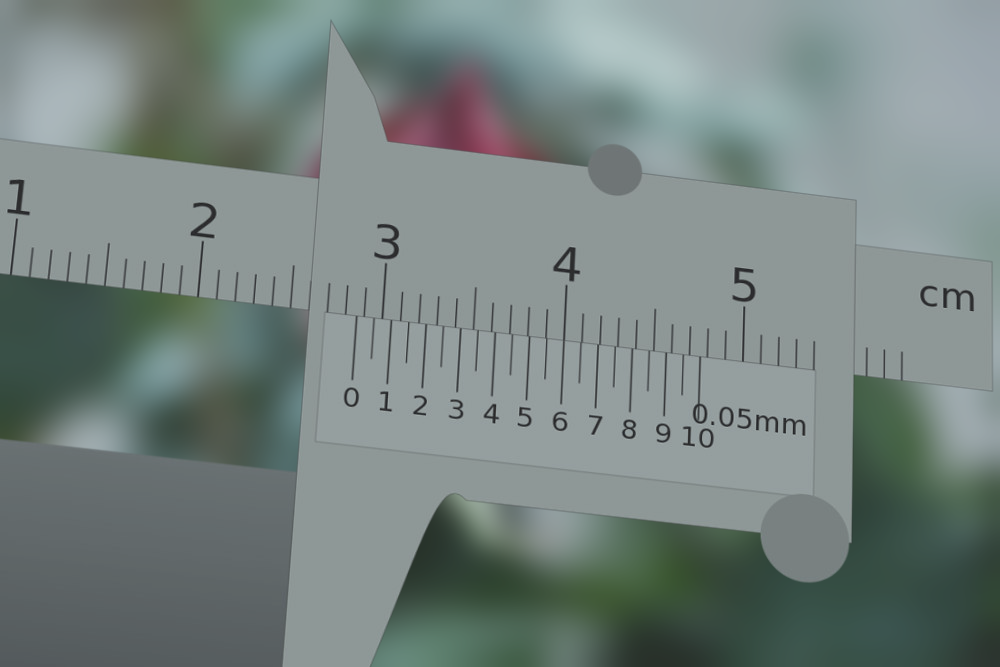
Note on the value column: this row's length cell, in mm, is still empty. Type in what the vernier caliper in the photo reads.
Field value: 28.6 mm
